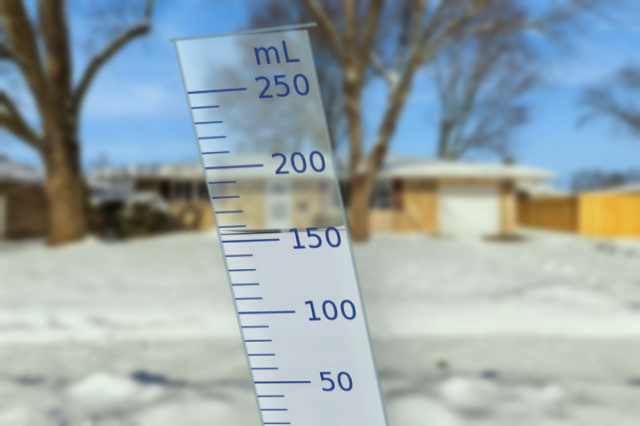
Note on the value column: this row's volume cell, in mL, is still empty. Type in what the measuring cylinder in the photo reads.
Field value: 155 mL
